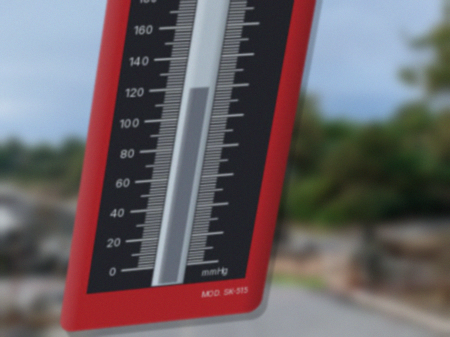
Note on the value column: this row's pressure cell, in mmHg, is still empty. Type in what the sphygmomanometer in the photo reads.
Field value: 120 mmHg
